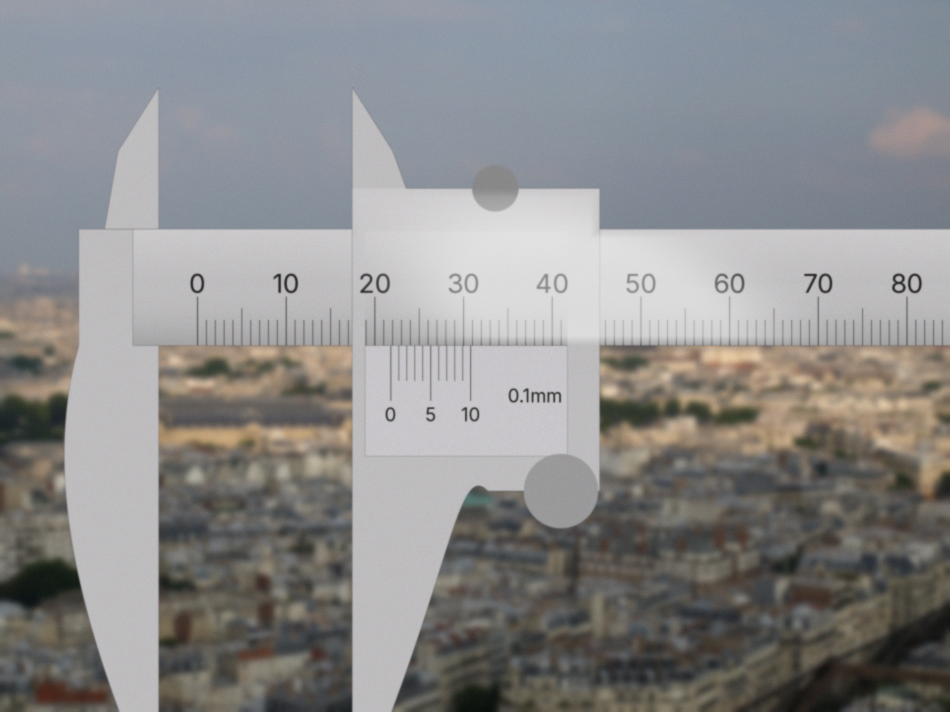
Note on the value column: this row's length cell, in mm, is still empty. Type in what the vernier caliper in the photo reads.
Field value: 21.8 mm
